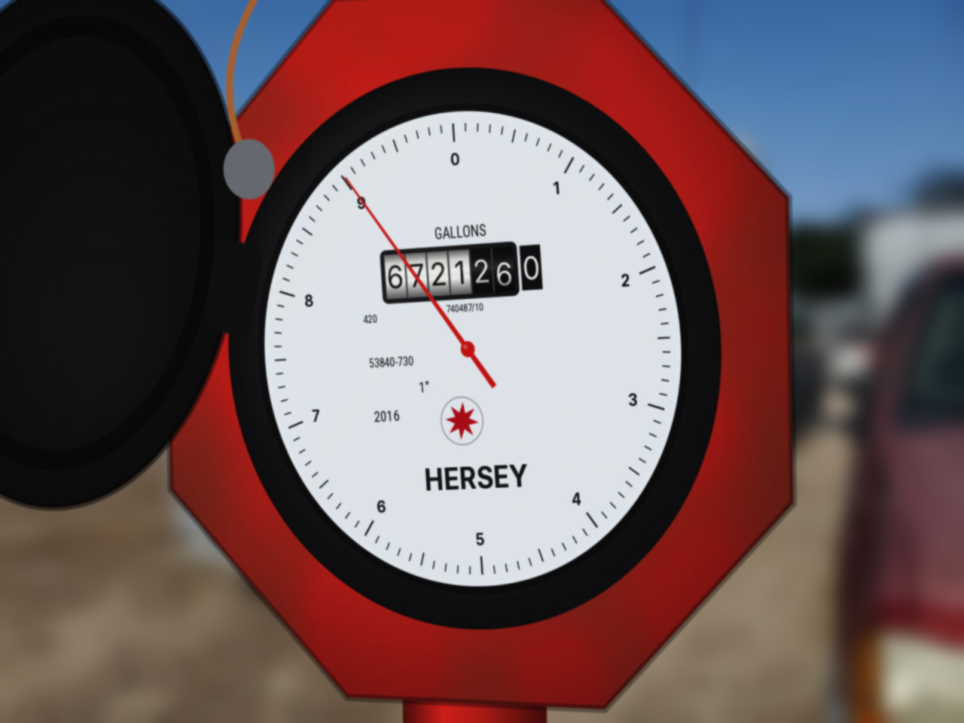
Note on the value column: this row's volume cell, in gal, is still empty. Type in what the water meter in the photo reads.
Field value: 6721259.0 gal
